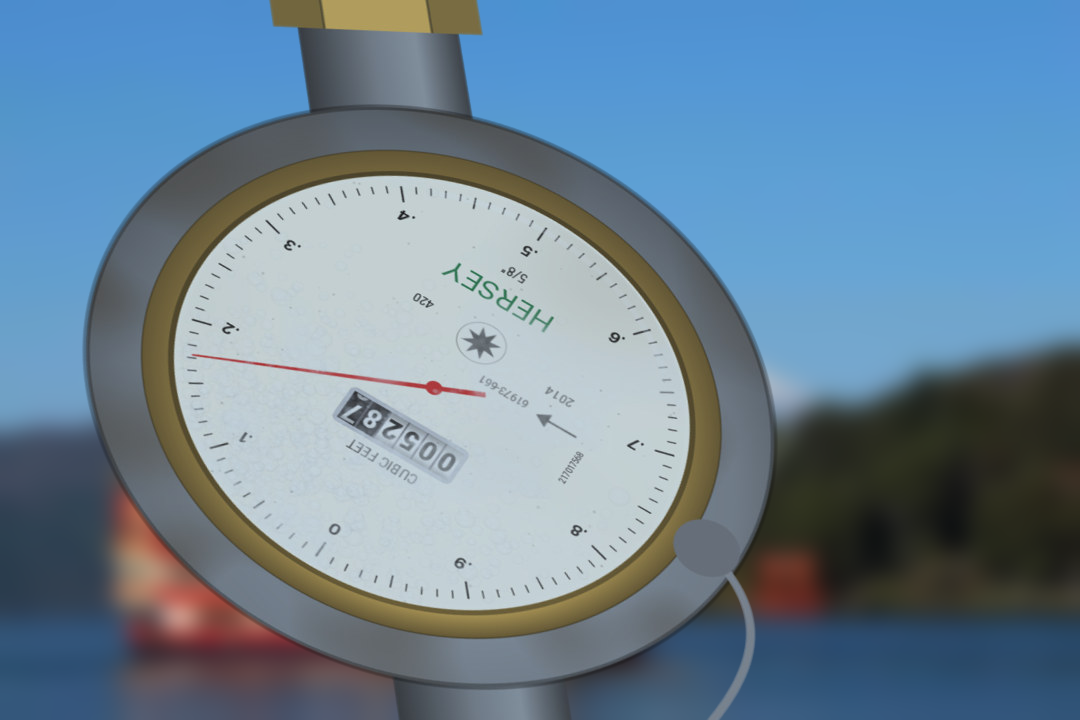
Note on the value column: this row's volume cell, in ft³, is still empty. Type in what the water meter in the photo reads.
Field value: 5287.17 ft³
